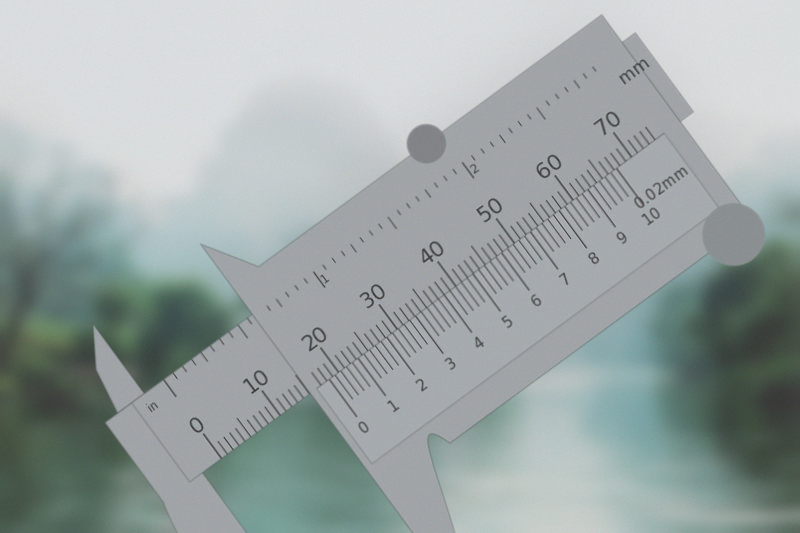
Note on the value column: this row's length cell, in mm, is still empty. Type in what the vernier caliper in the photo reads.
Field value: 18.4 mm
